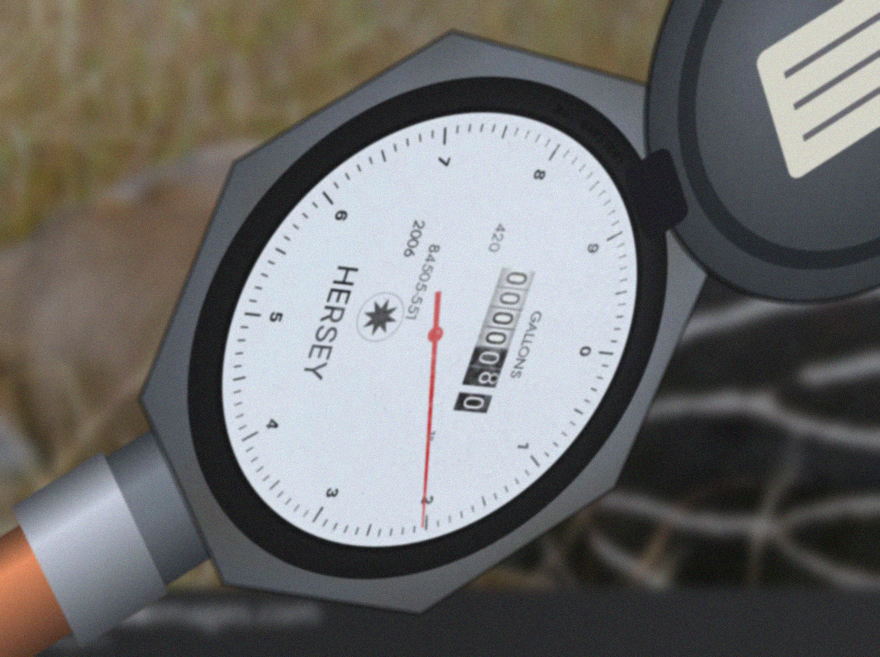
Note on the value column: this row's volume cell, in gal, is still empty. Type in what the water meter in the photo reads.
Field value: 82.0 gal
